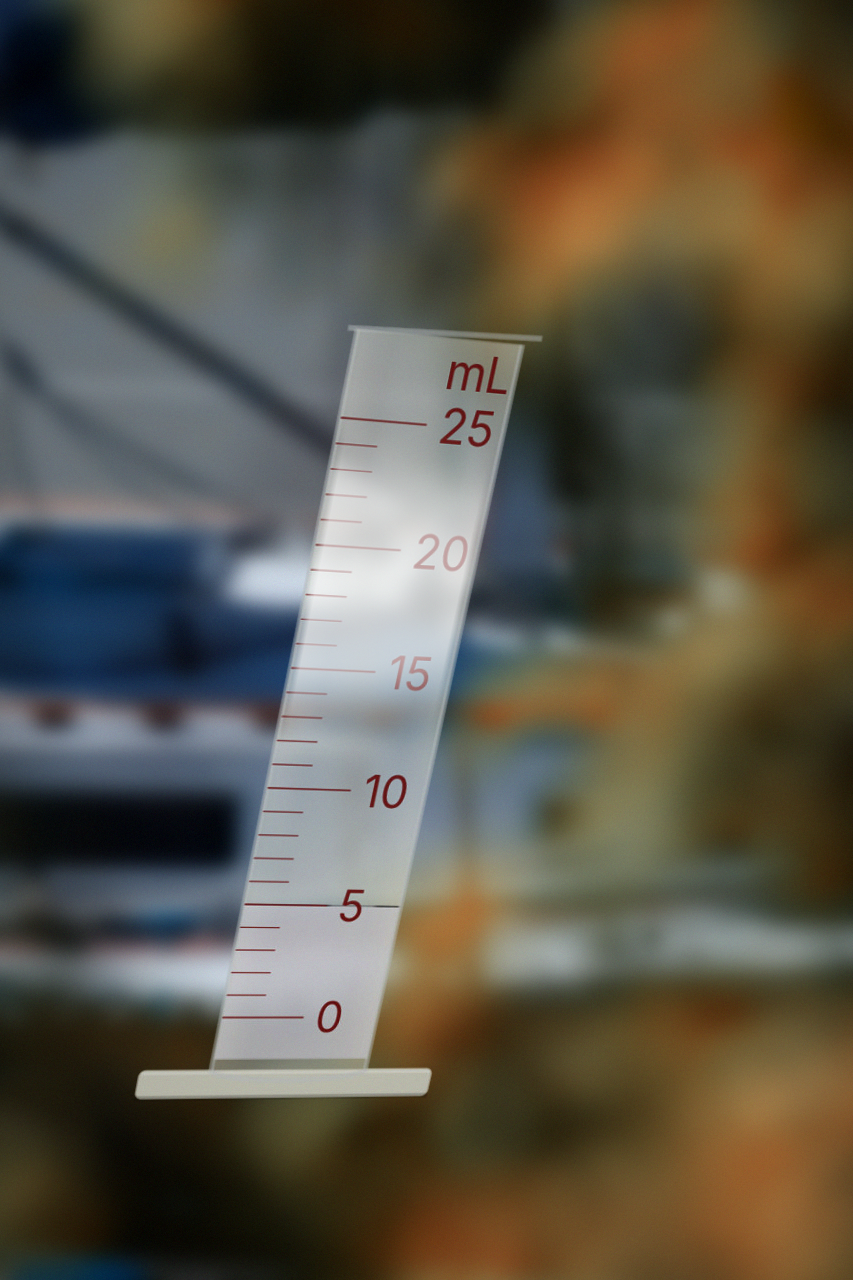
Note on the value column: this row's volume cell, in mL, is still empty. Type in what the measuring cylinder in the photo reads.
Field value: 5 mL
